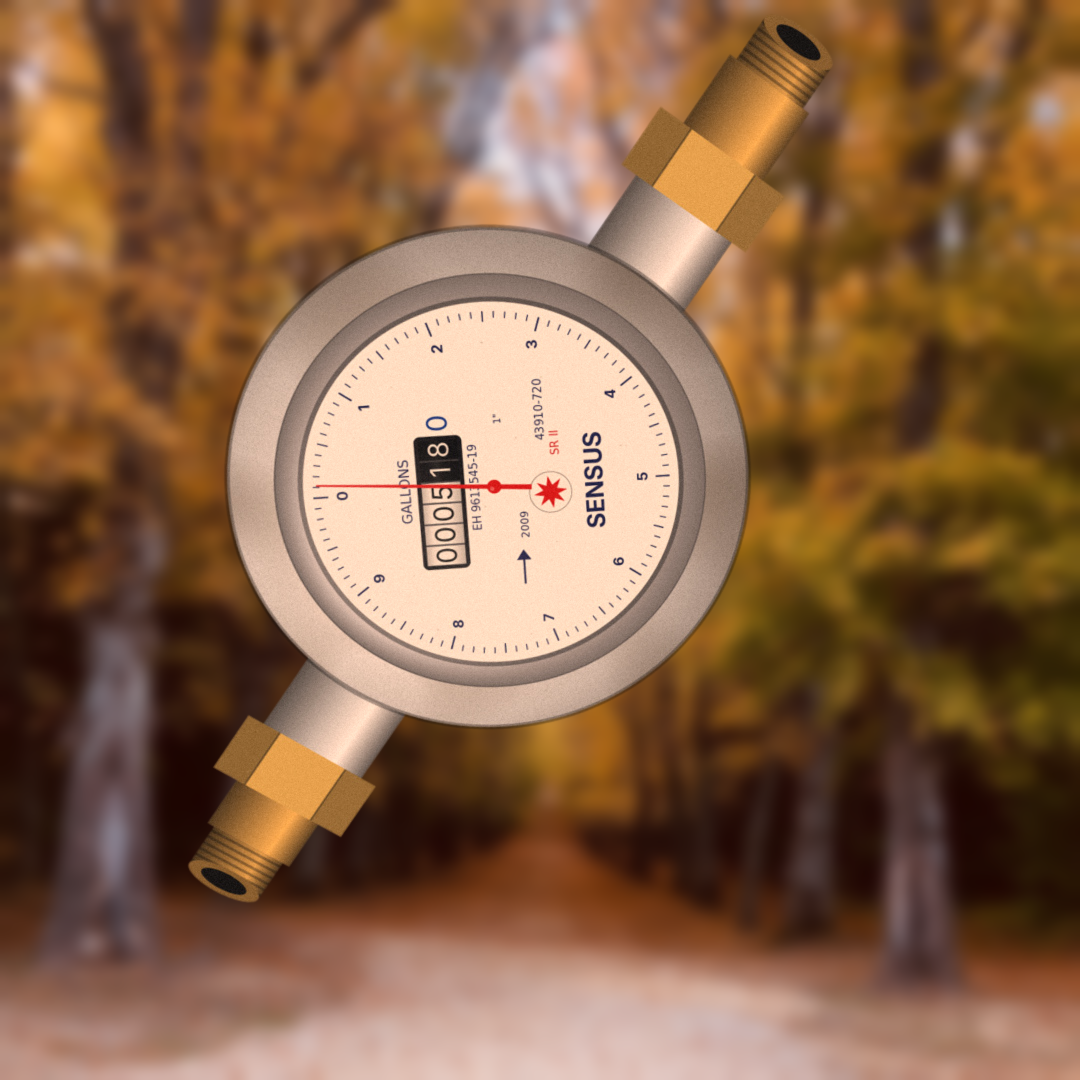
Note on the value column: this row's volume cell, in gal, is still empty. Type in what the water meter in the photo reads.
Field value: 5180.1 gal
